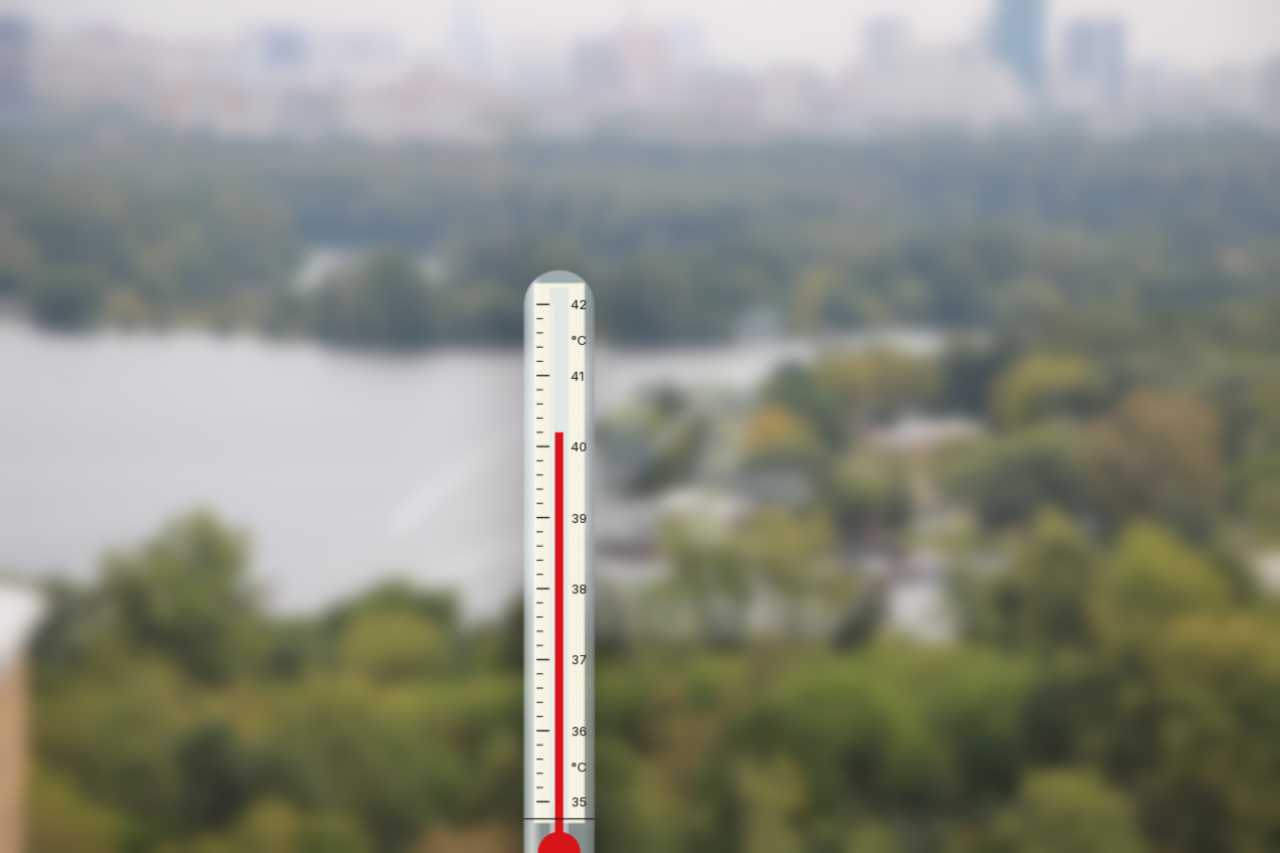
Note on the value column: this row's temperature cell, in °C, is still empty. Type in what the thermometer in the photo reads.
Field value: 40.2 °C
